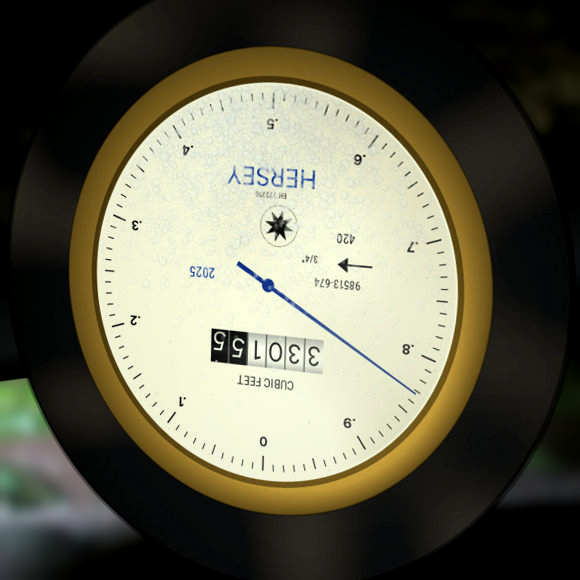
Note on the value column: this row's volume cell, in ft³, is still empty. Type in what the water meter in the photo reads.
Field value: 330154.83 ft³
